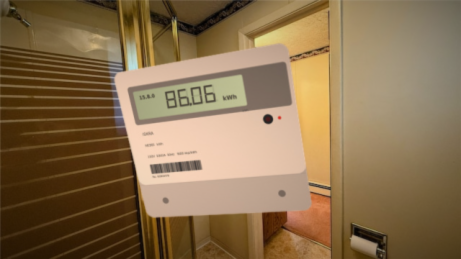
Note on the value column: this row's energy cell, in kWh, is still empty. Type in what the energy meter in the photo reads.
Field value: 86.06 kWh
